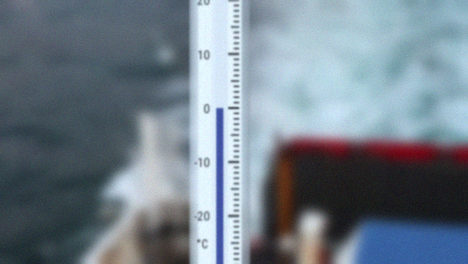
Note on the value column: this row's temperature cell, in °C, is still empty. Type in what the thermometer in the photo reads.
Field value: 0 °C
